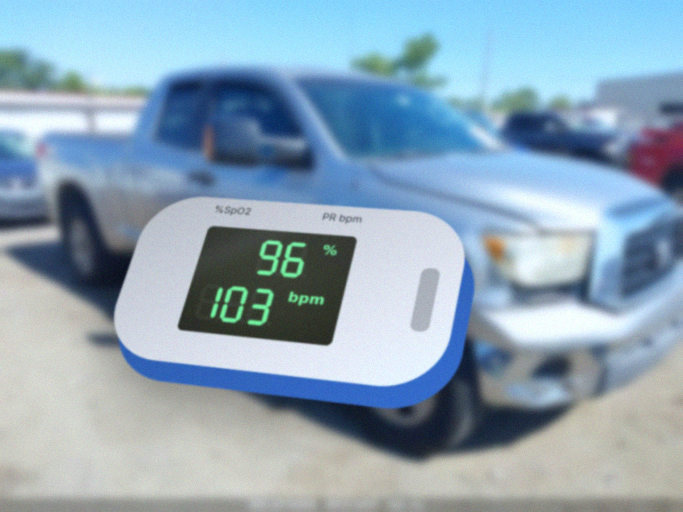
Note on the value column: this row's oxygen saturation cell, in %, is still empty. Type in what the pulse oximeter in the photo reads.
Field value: 96 %
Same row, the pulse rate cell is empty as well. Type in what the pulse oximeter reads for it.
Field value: 103 bpm
